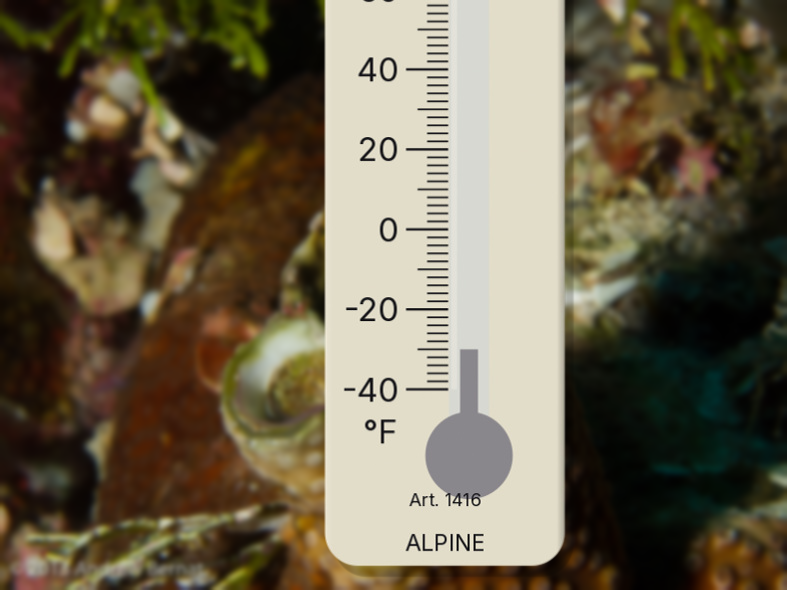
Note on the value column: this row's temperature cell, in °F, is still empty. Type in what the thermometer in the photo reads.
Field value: -30 °F
